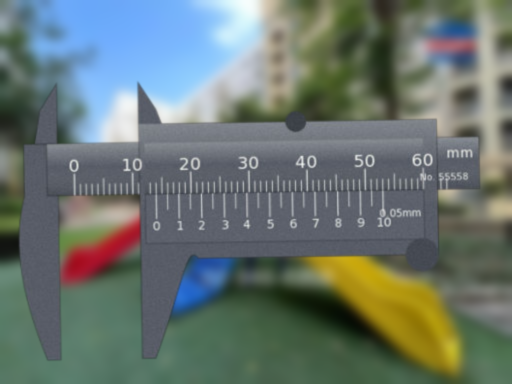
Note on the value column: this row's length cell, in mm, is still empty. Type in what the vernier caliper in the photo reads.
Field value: 14.0 mm
